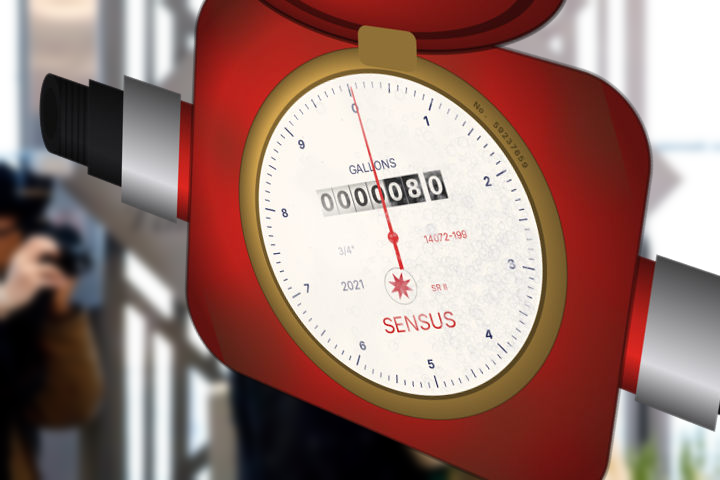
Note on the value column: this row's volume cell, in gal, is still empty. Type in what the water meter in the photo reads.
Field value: 80.0 gal
